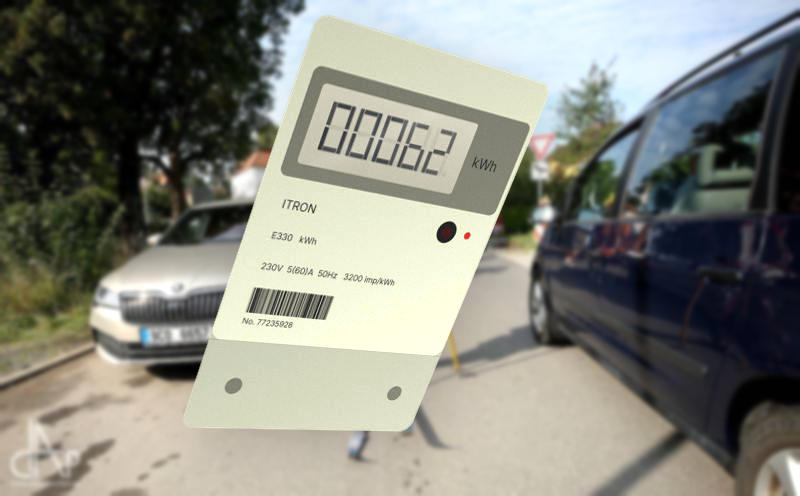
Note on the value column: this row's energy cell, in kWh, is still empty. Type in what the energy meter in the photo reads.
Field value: 62 kWh
